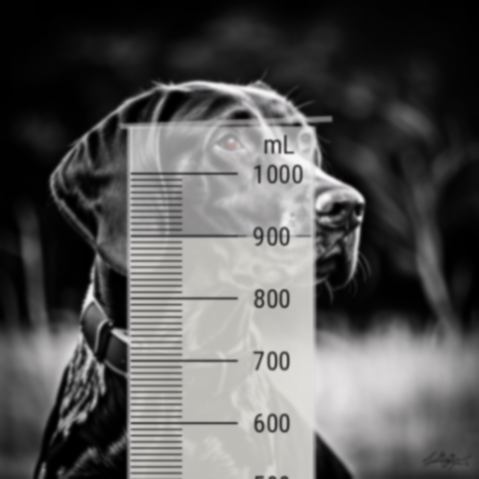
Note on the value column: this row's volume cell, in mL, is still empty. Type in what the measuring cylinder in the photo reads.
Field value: 900 mL
